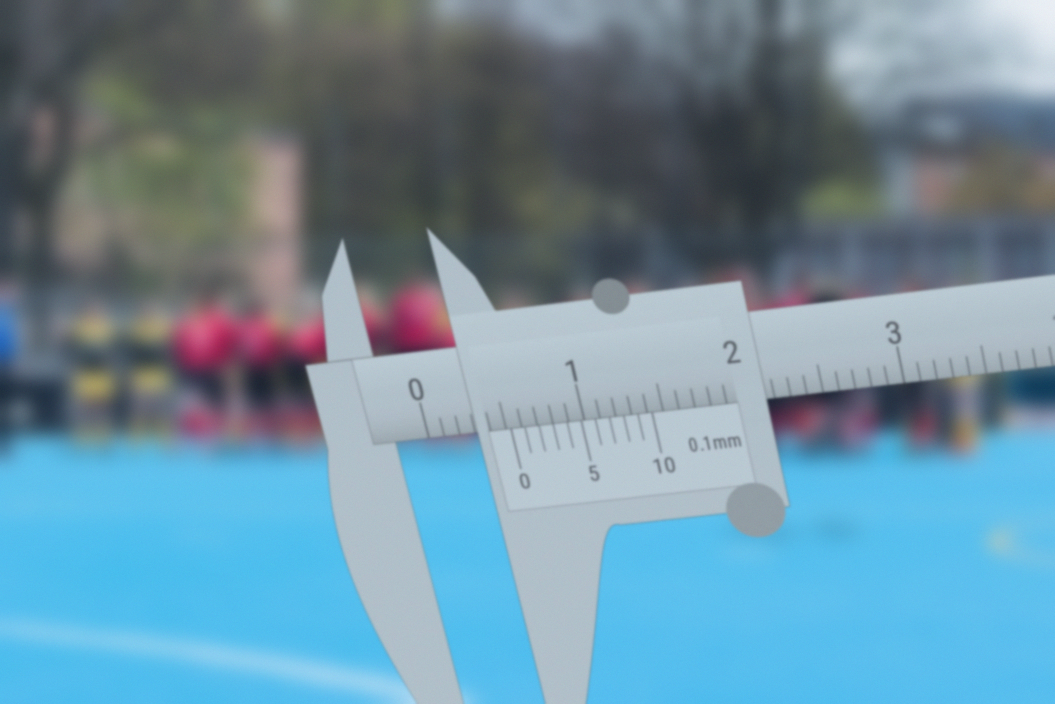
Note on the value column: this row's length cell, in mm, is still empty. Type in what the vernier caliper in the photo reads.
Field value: 5.3 mm
